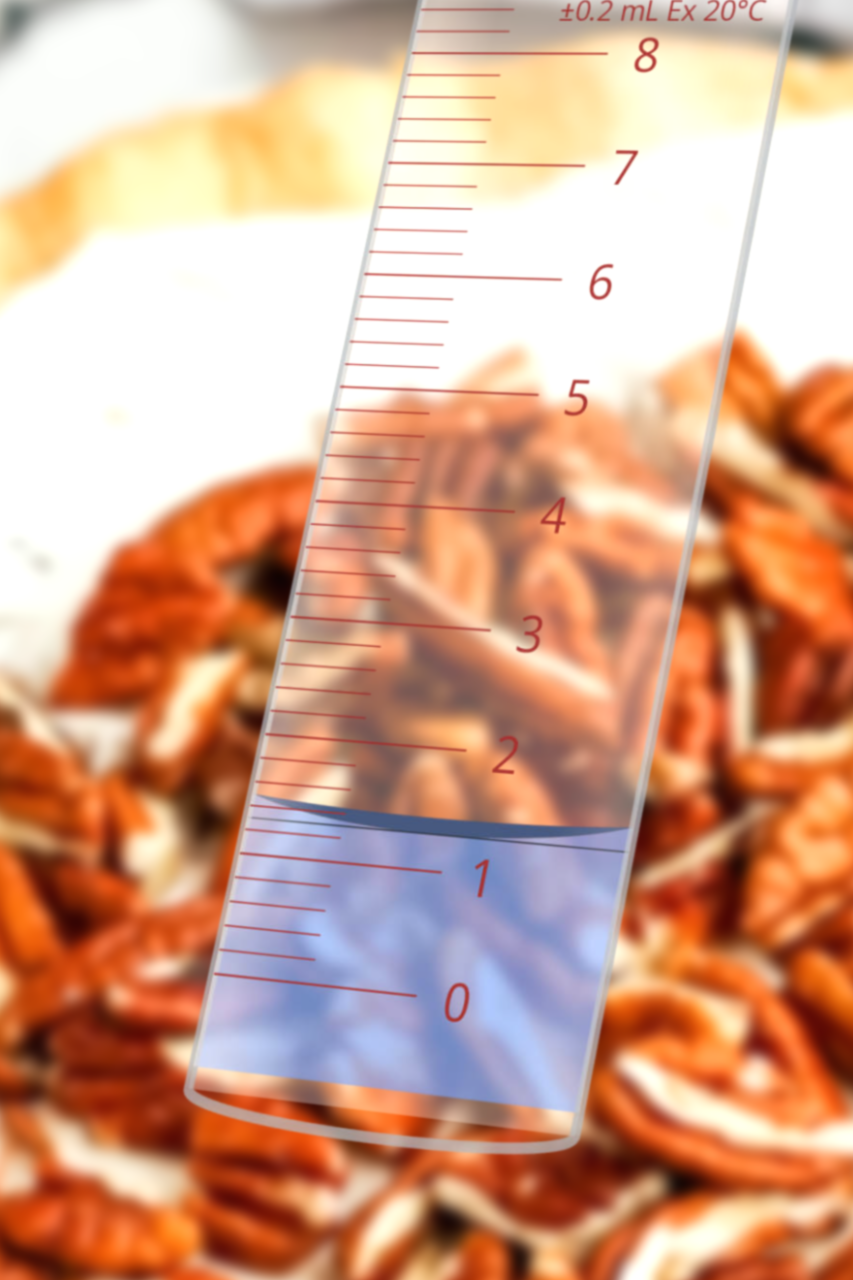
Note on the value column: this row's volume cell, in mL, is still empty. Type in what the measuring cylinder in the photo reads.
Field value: 1.3 mL
